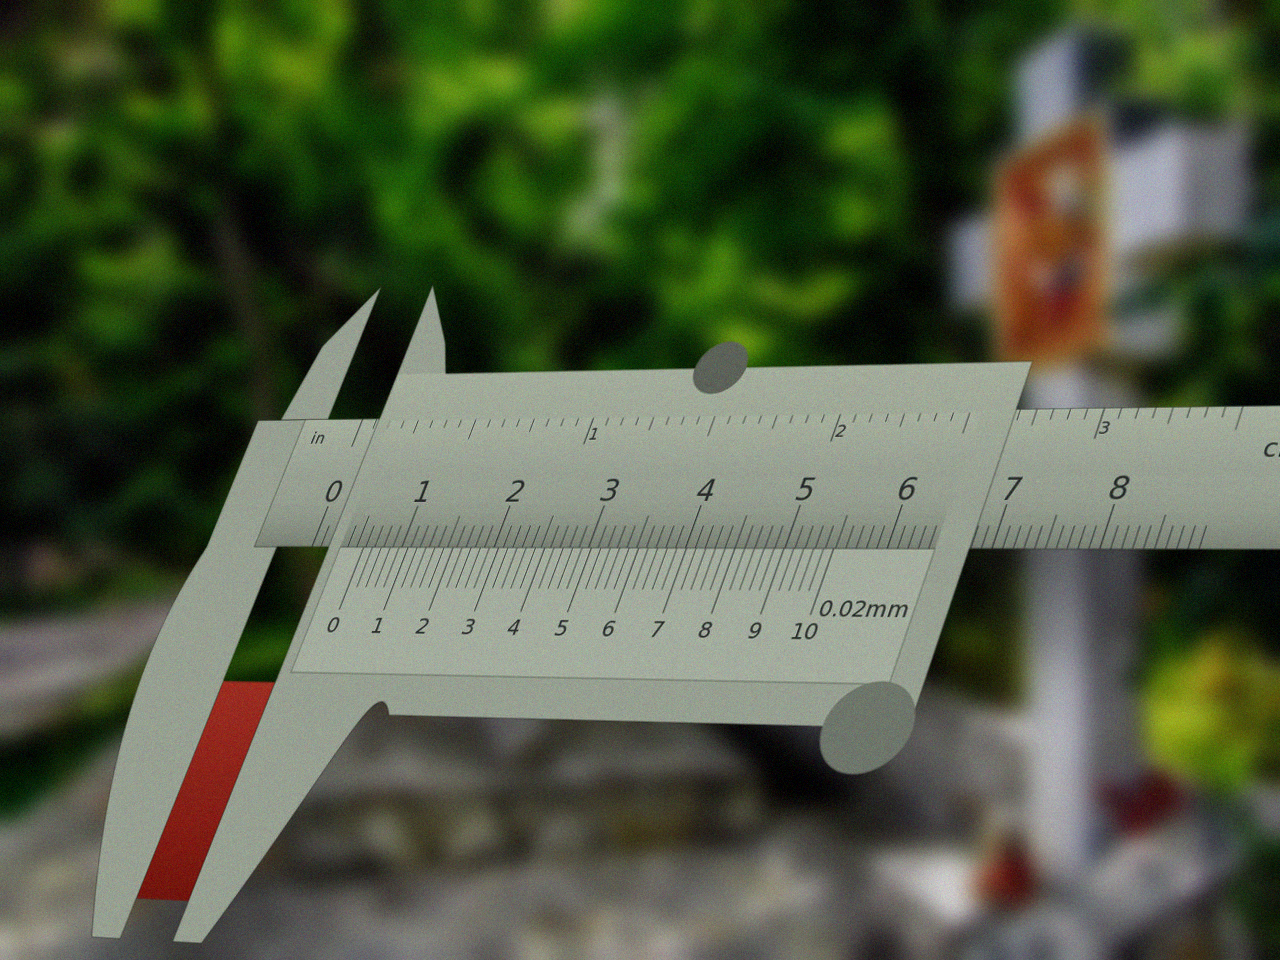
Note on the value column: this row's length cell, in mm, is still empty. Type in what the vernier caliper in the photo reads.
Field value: 5.8 mm
